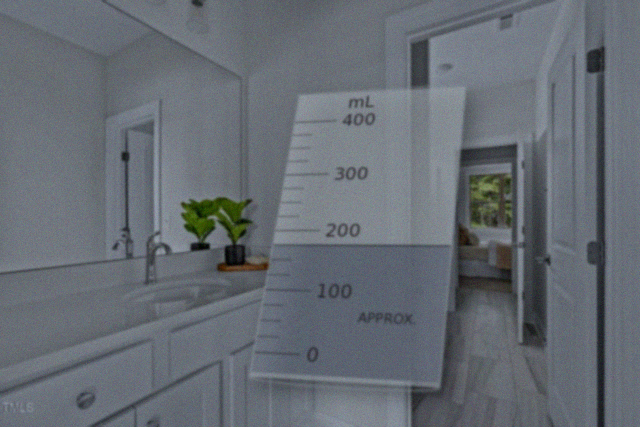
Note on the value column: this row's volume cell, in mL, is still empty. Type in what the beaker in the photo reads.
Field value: 175 mL
